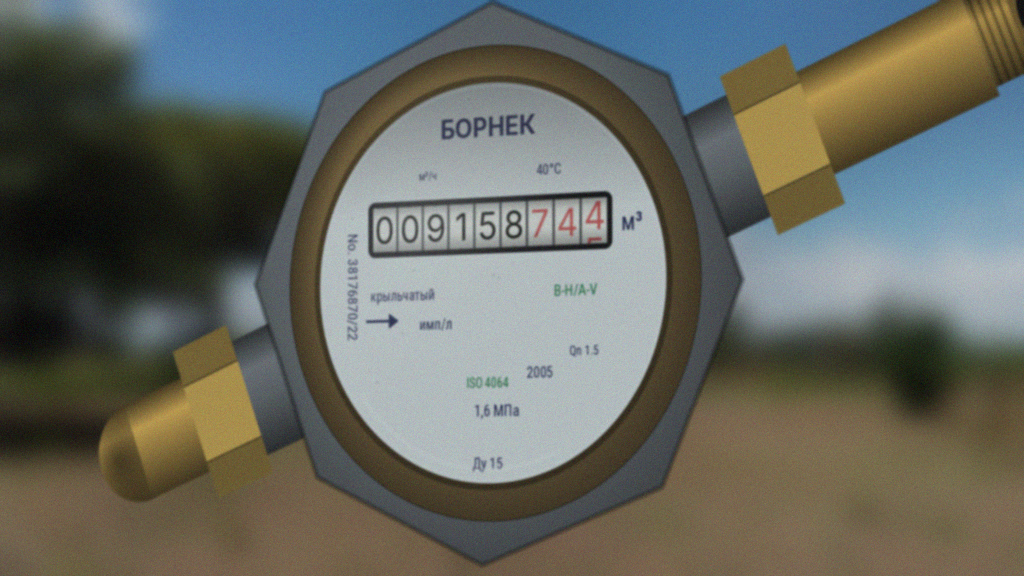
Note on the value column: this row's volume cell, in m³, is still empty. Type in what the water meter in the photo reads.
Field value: 9158.744 m³
